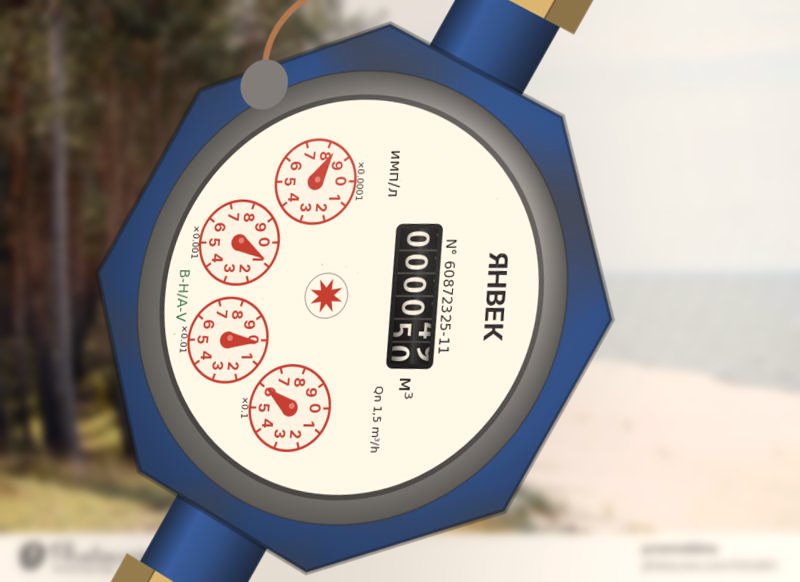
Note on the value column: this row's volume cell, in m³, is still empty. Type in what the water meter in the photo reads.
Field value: 49.6008 m³
